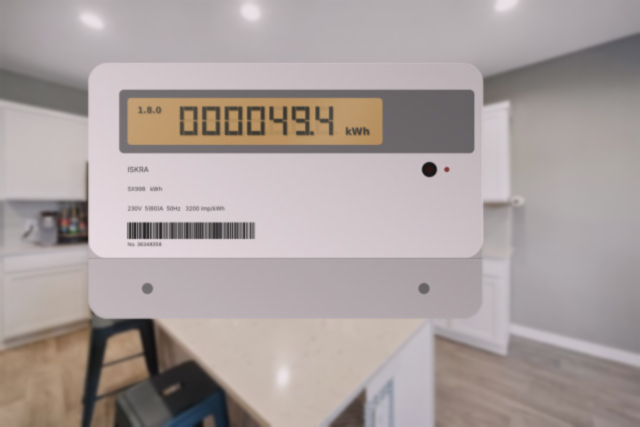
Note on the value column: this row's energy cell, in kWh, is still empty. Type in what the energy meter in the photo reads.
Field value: 49.4 kWh
